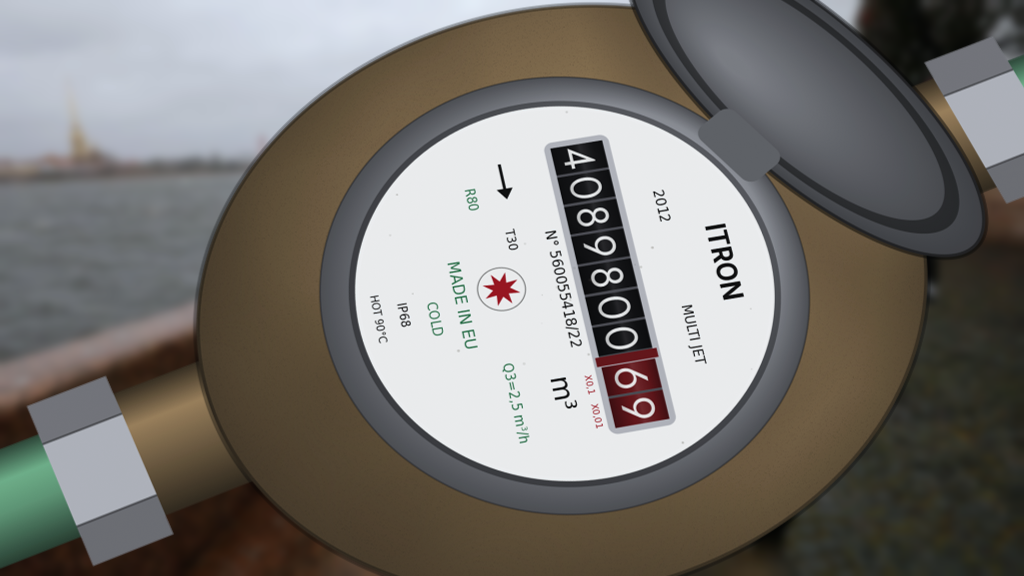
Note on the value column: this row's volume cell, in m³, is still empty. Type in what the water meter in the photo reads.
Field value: 4089800.69 m³
